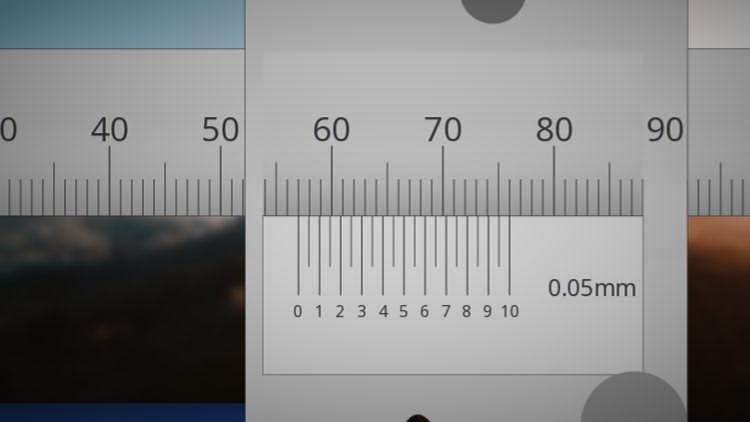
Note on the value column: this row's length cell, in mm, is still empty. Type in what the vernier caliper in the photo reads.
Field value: 57.0 mm
